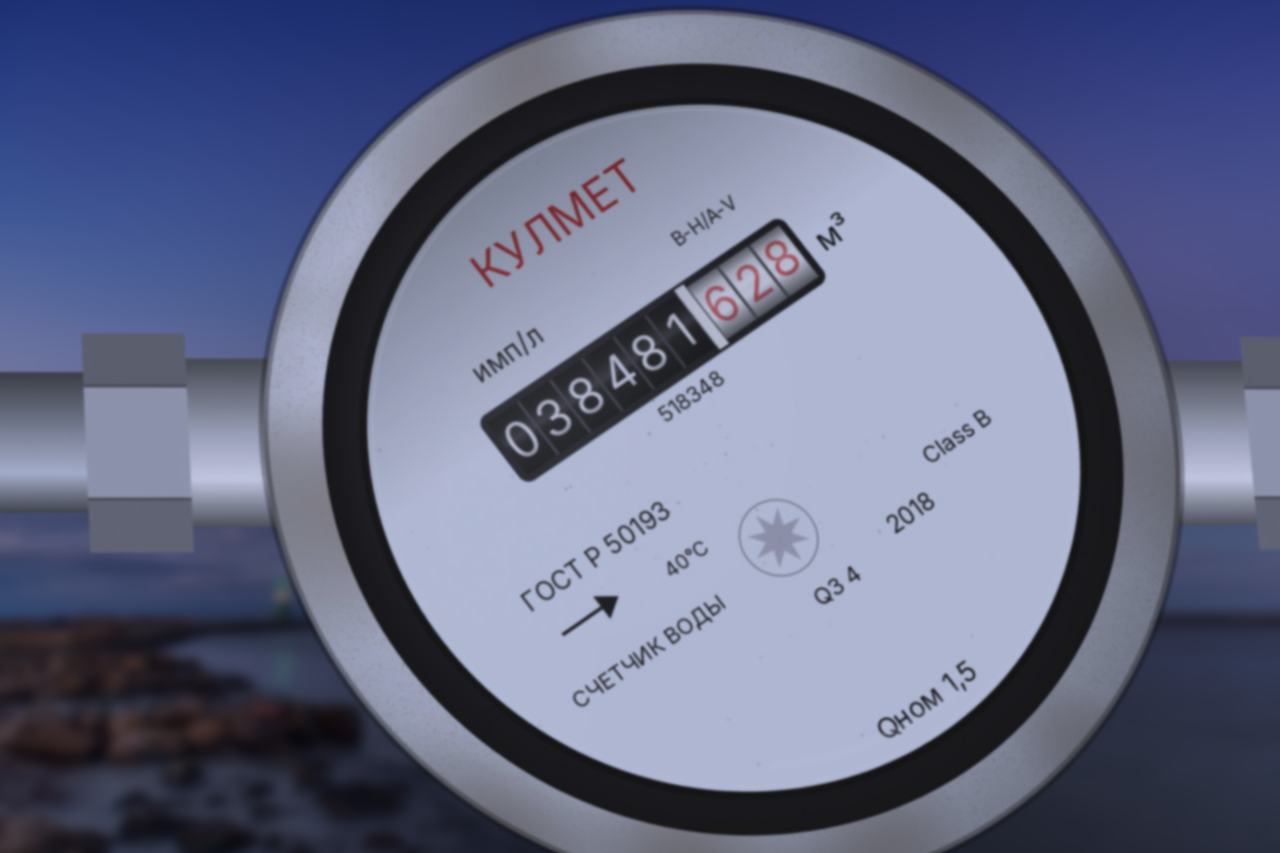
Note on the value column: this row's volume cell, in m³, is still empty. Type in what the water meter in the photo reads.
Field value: 38481.628 m³
